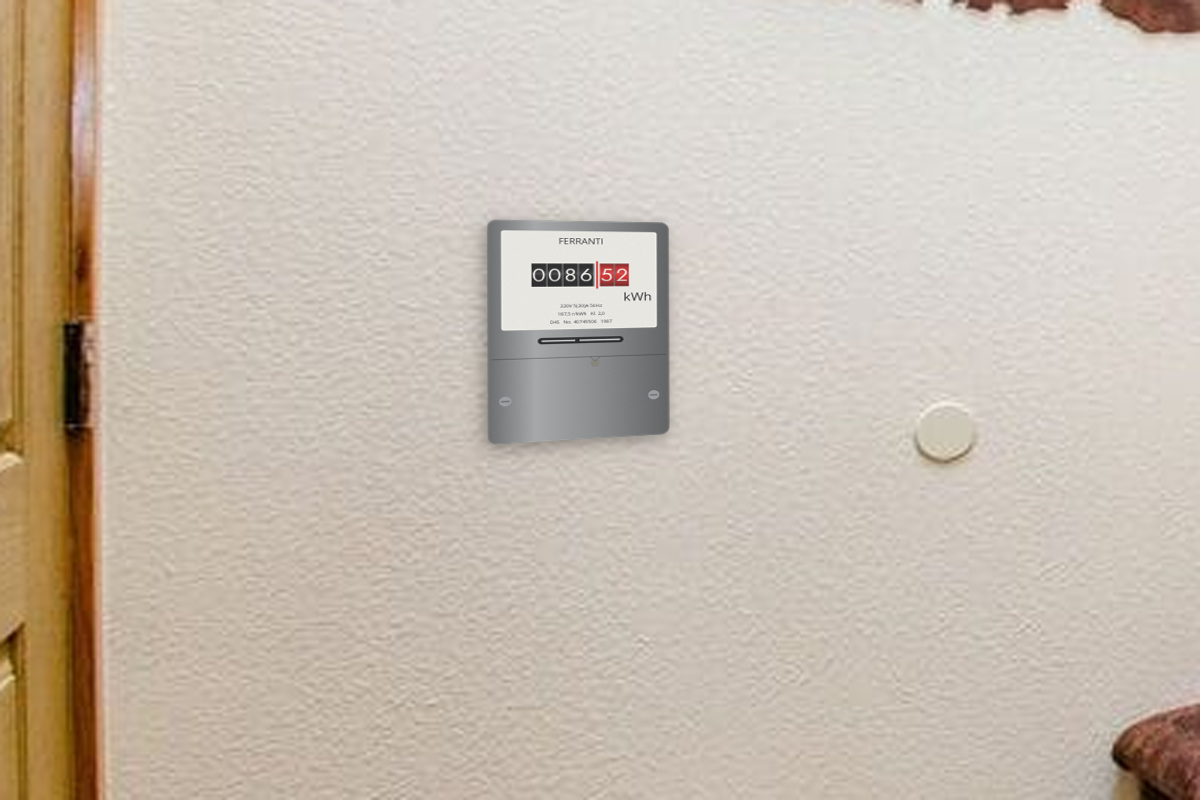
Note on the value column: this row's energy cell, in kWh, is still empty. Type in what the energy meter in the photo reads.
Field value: 86.52 kWh
